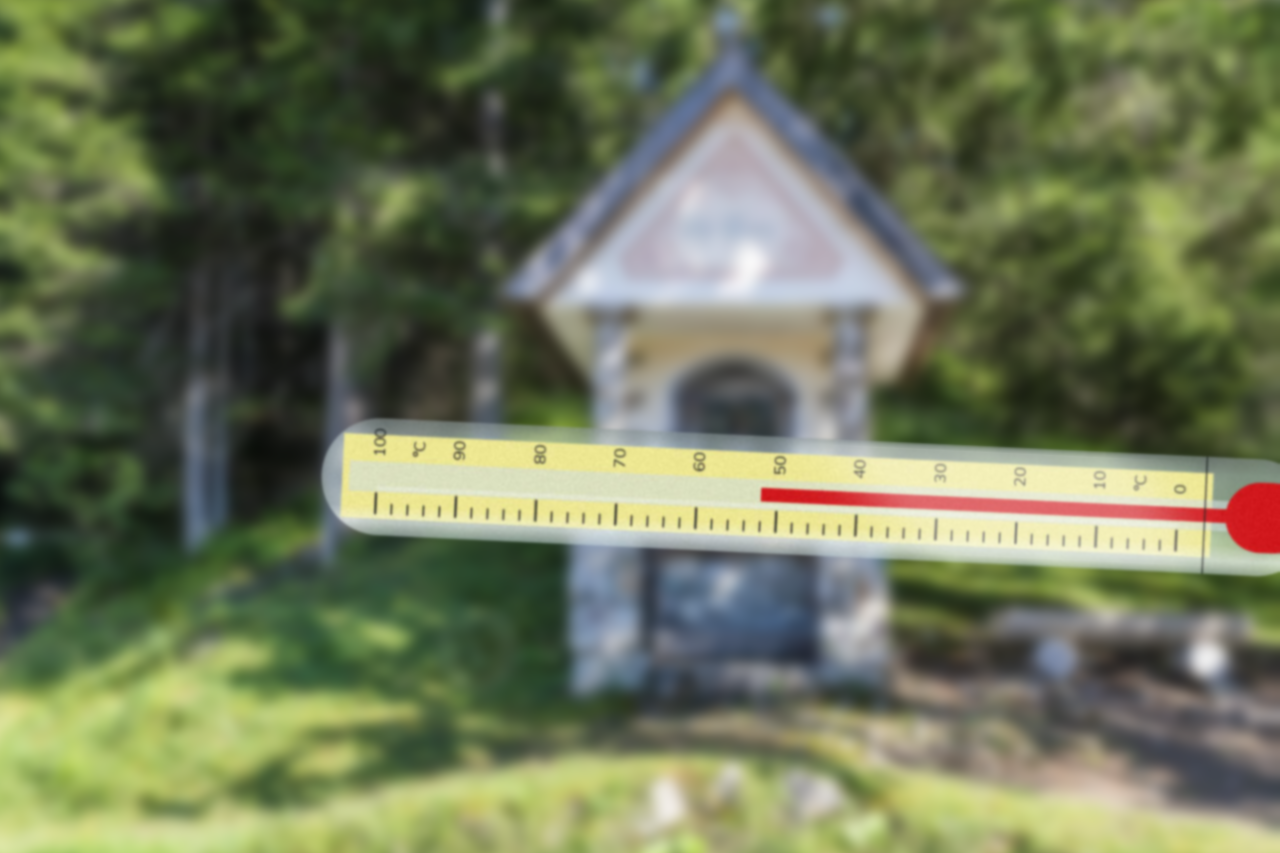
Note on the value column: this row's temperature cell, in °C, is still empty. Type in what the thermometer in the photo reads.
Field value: 52 °C
